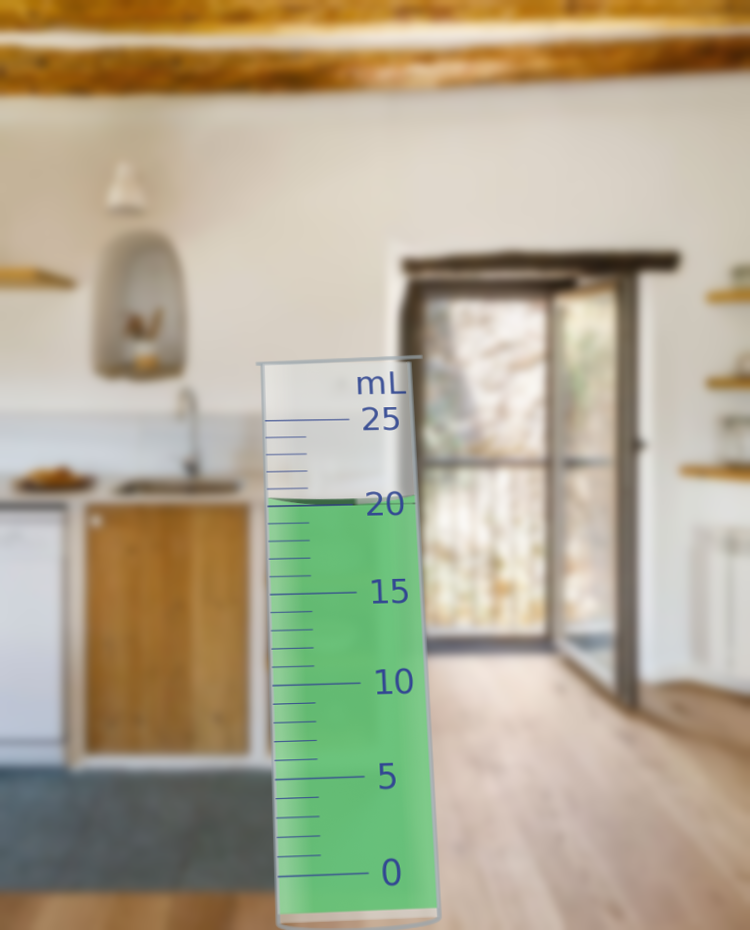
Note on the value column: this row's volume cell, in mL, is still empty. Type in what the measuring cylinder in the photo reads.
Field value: 20 mL
